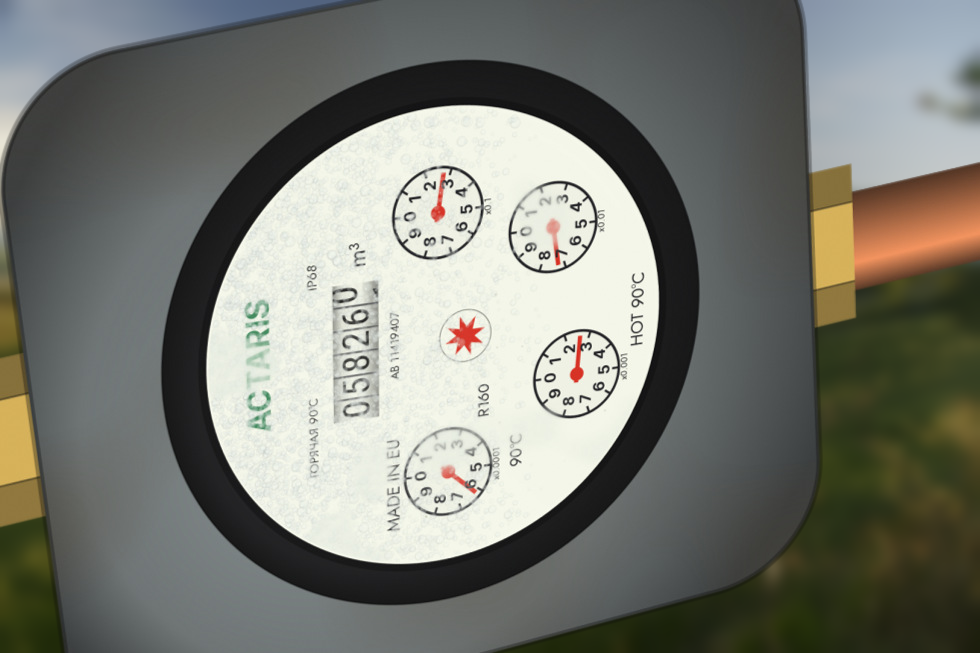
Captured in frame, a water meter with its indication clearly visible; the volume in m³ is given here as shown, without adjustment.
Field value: 58260.2726 m³
